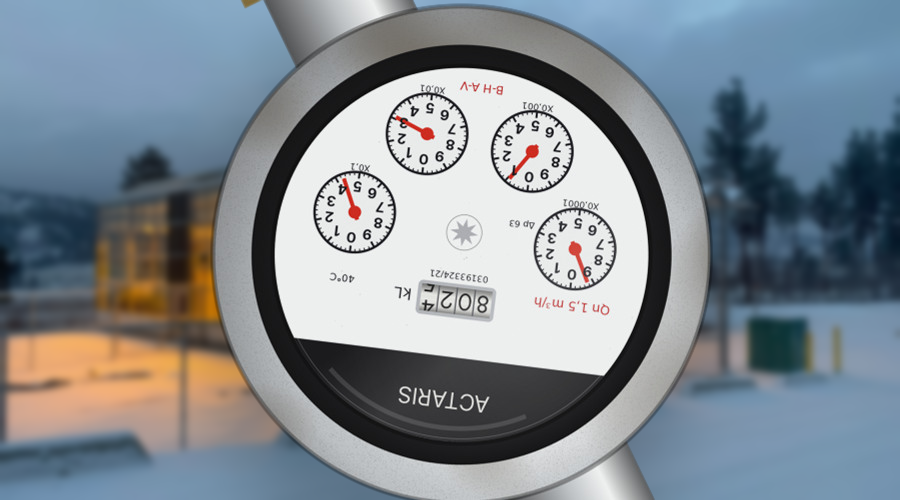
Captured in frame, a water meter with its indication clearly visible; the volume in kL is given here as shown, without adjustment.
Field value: 8024.4309 kL
